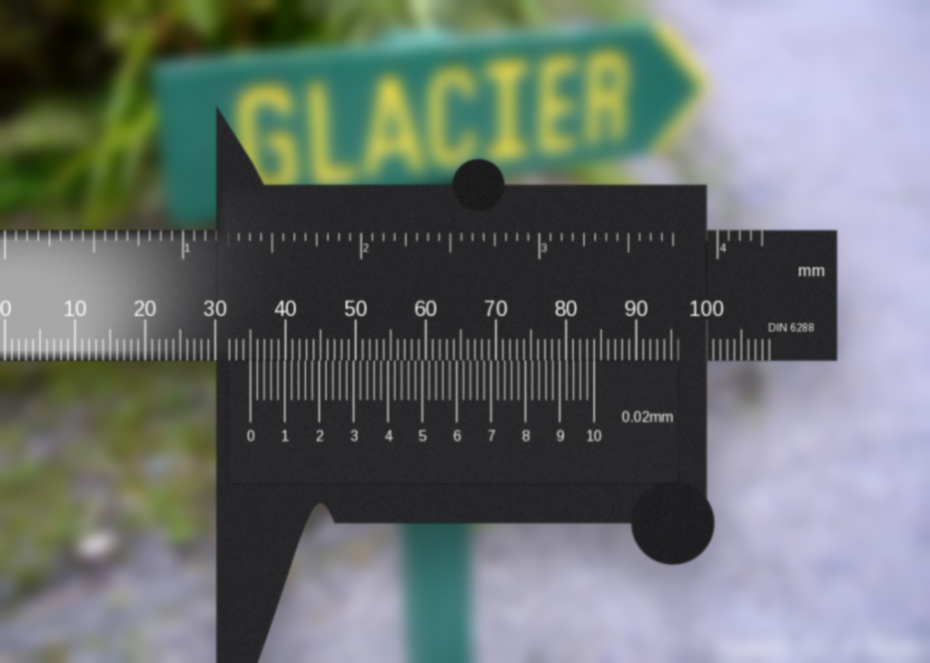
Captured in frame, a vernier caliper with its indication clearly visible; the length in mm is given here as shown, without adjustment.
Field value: 35.0 mm
